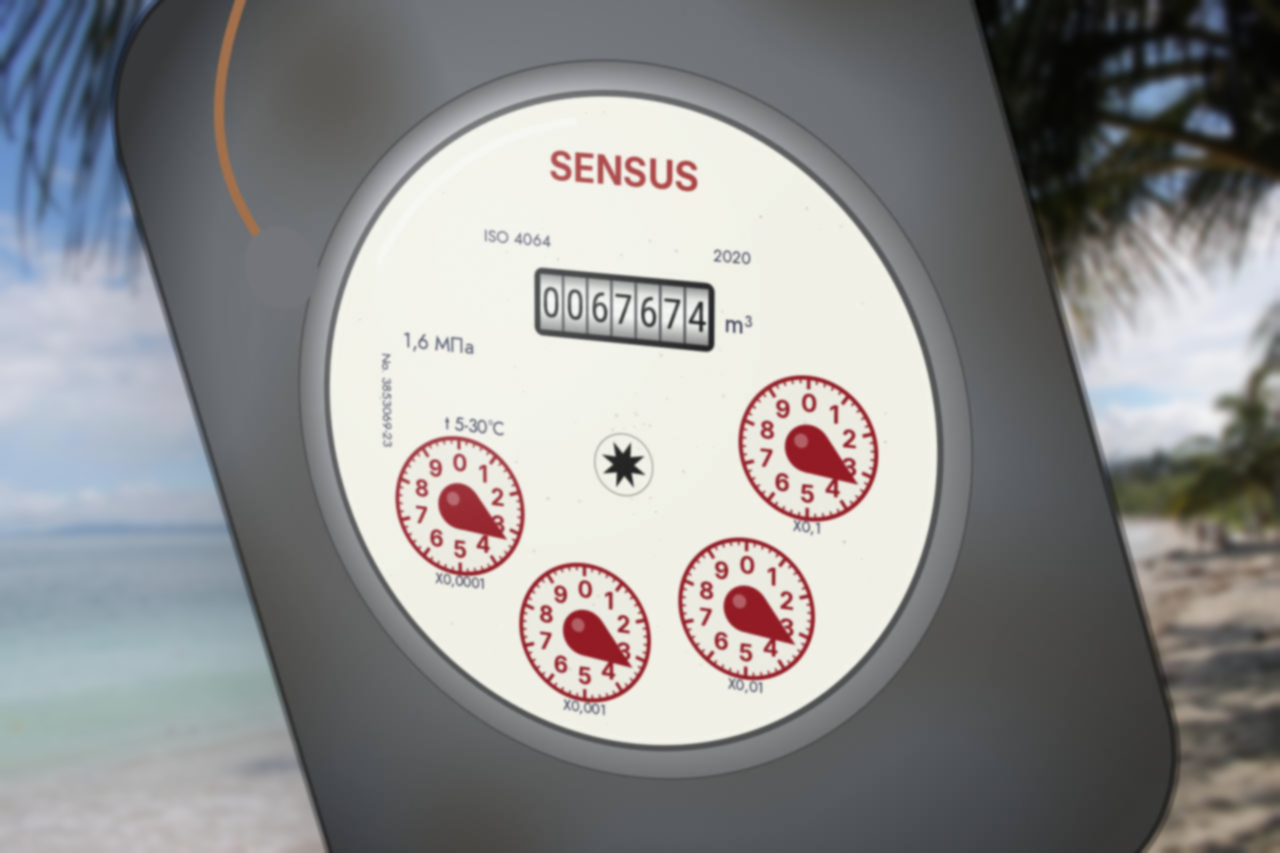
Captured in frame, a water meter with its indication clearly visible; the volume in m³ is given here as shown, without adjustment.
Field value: 67674.3333 m³
